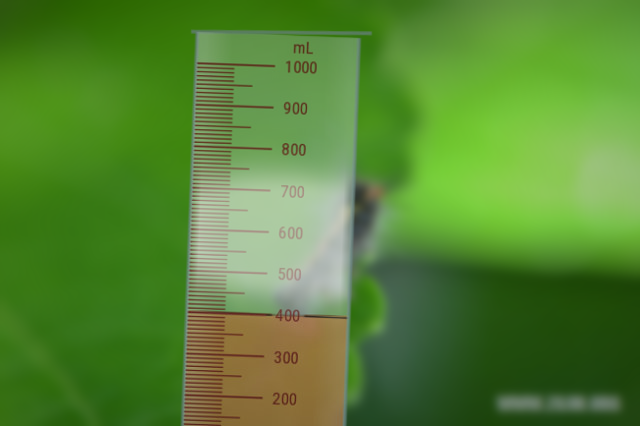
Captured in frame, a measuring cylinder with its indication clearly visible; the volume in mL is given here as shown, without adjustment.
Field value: 400 mL
